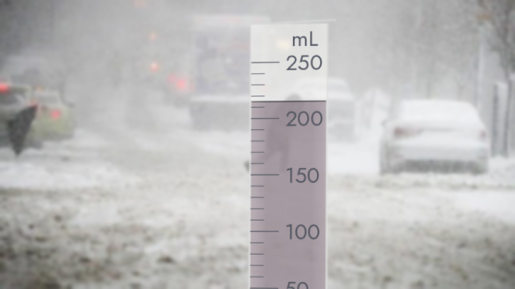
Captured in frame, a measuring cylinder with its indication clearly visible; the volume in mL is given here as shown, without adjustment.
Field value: 215 mL
